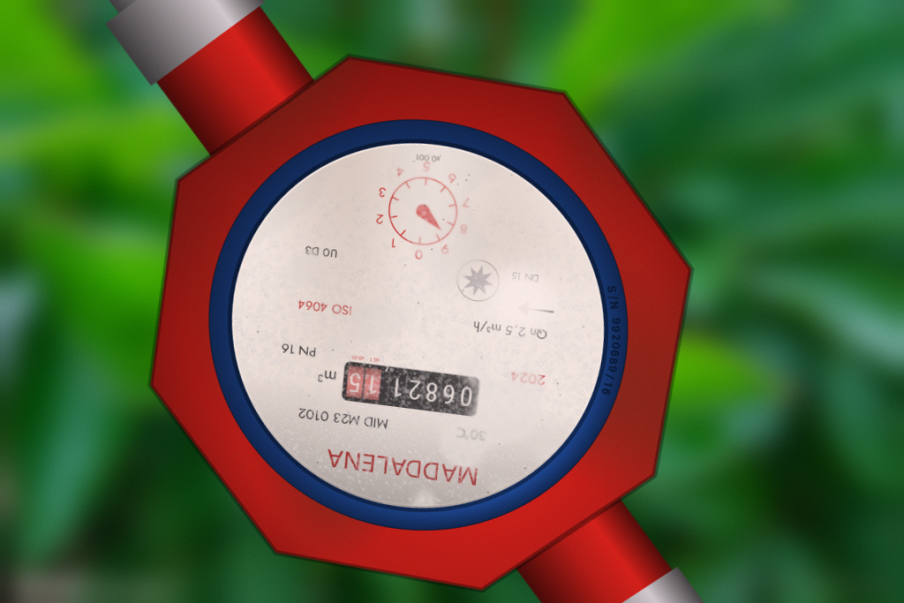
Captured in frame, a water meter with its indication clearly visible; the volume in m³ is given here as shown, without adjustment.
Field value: 6821.158 m³
